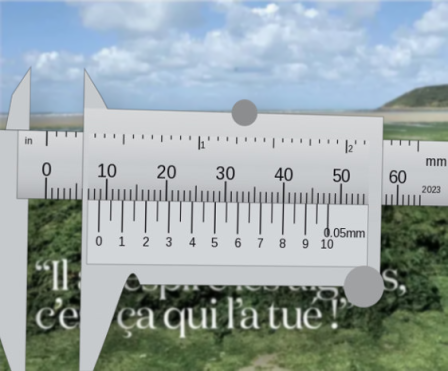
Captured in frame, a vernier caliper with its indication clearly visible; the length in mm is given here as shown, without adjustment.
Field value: 8.8 mm
